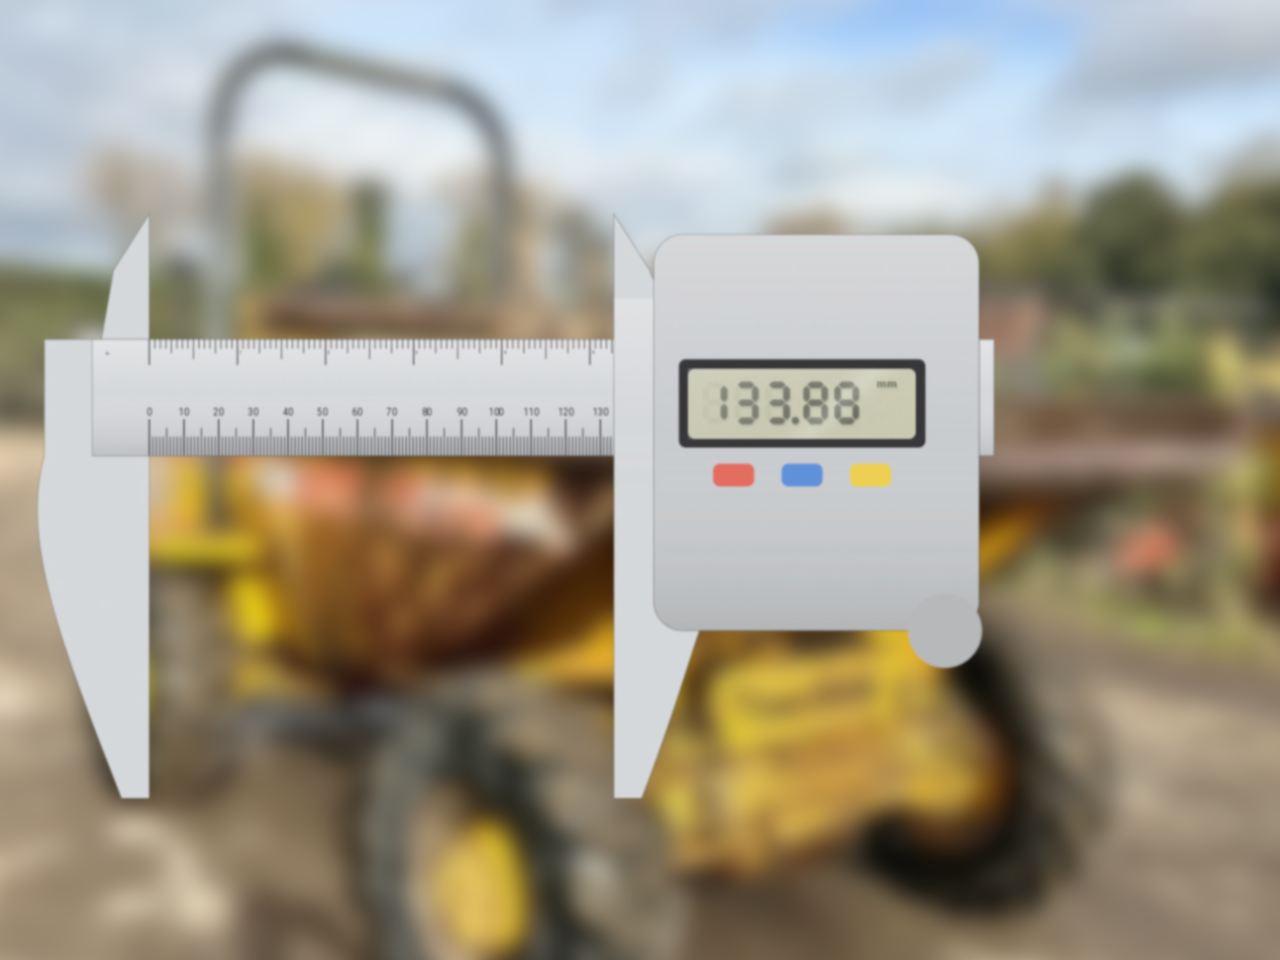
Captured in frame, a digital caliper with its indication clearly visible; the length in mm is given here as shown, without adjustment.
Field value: 133.88 mm
